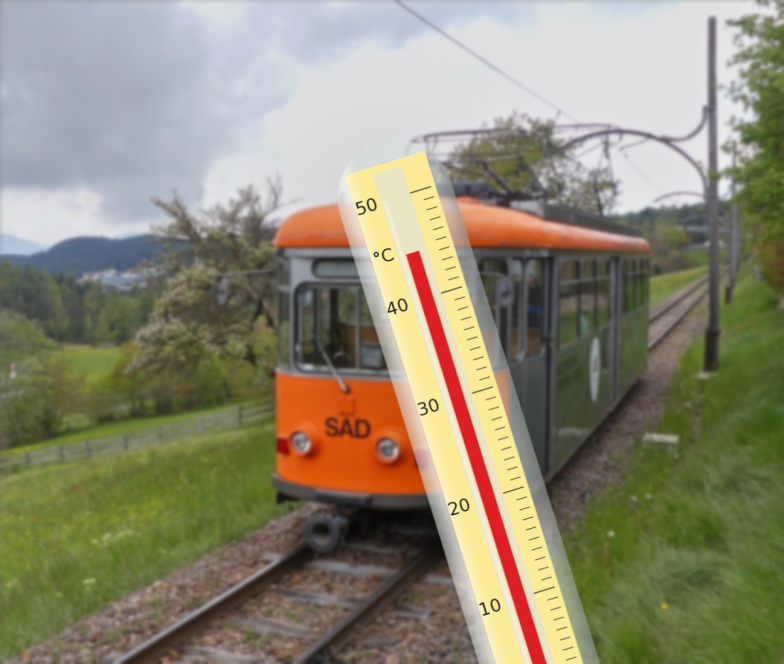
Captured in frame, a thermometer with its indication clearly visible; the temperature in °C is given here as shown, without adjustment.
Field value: 44.5 °C
